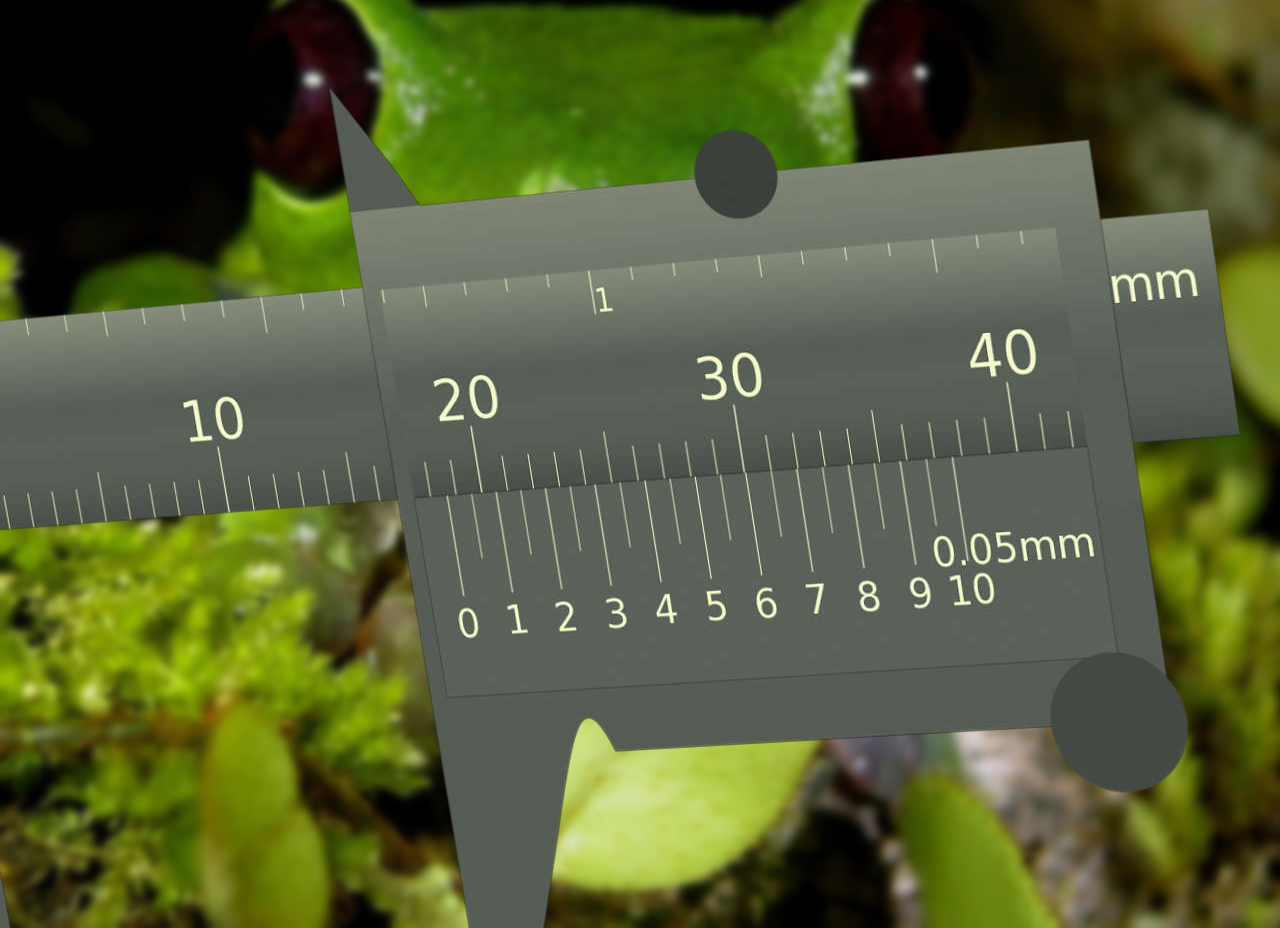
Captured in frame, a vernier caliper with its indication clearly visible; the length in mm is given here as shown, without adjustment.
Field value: 18.65 mm
